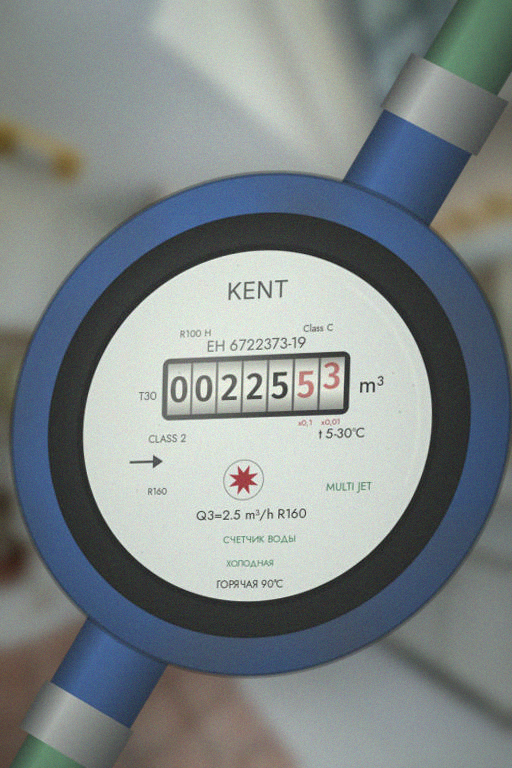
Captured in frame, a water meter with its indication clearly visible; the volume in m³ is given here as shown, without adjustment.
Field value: 225.53 m³
